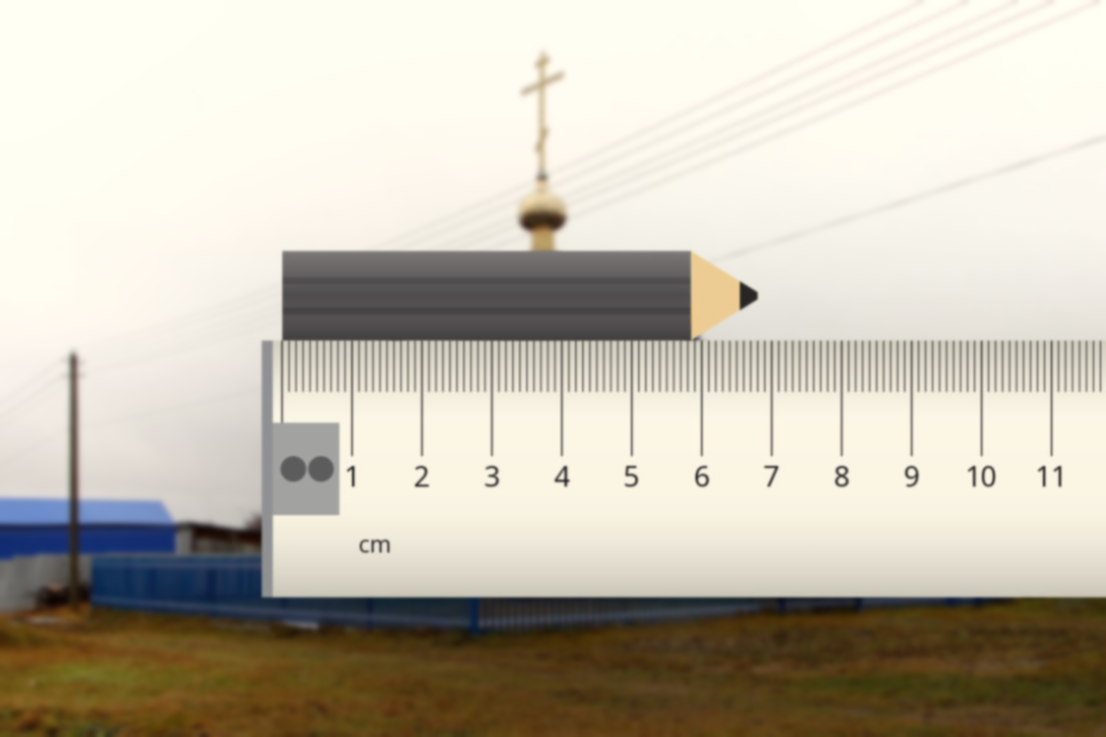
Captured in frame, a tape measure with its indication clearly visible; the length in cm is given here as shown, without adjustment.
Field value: 6.8 cm
